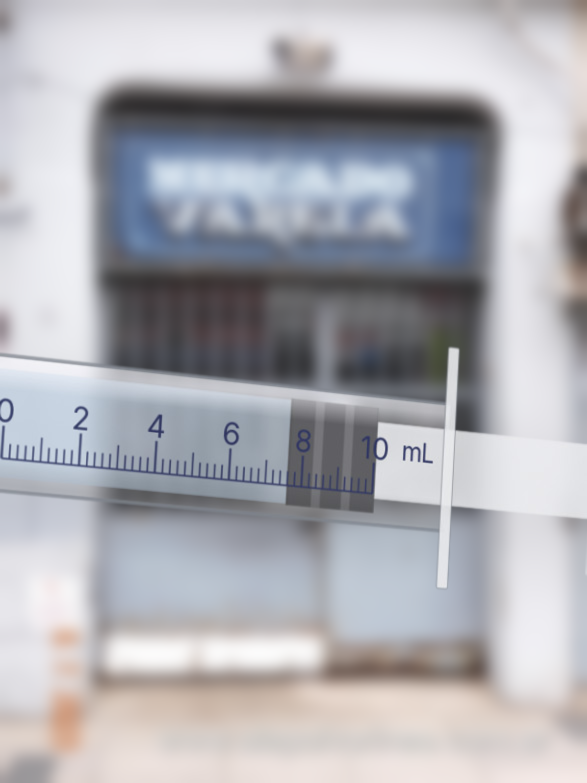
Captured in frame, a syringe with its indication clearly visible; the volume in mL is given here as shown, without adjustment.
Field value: 7.6 mL
